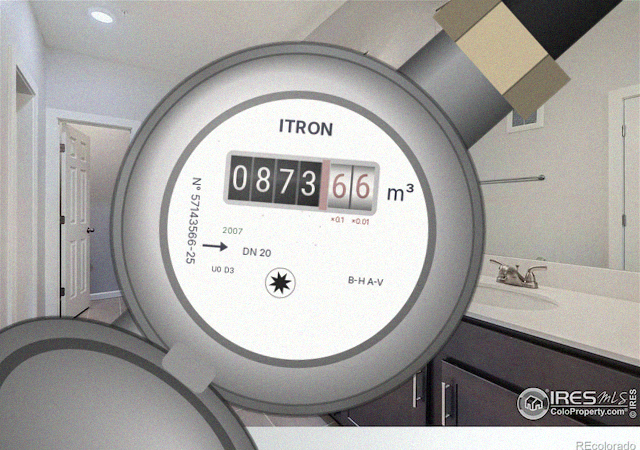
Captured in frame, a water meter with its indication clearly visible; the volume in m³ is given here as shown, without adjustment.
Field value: 873.66 m³
